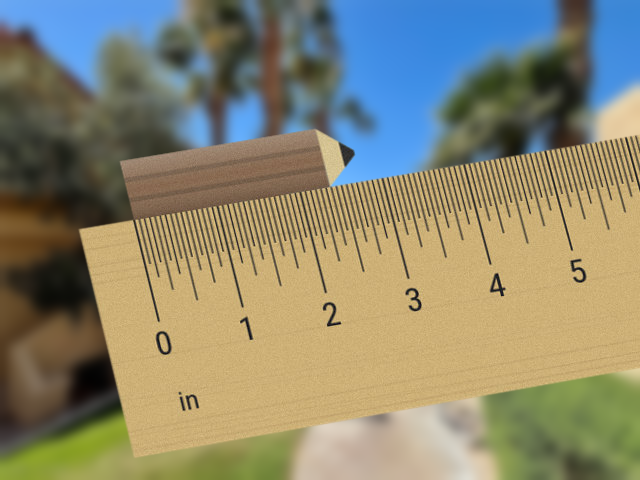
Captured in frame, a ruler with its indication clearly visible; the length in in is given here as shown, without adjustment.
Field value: 2.75 in
